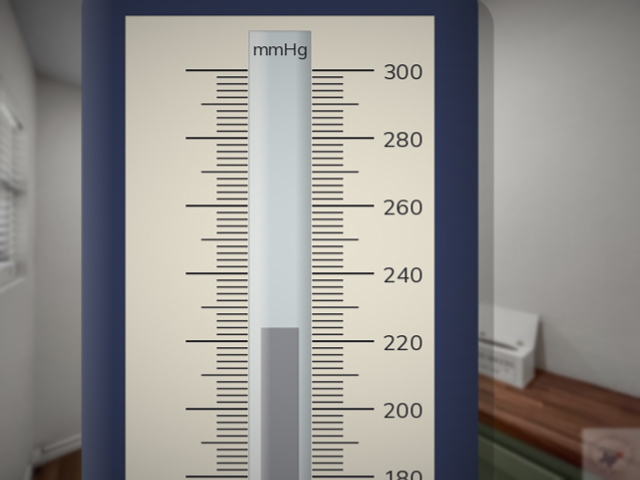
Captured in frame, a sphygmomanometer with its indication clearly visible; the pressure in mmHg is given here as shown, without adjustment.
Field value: 224 mmHg
